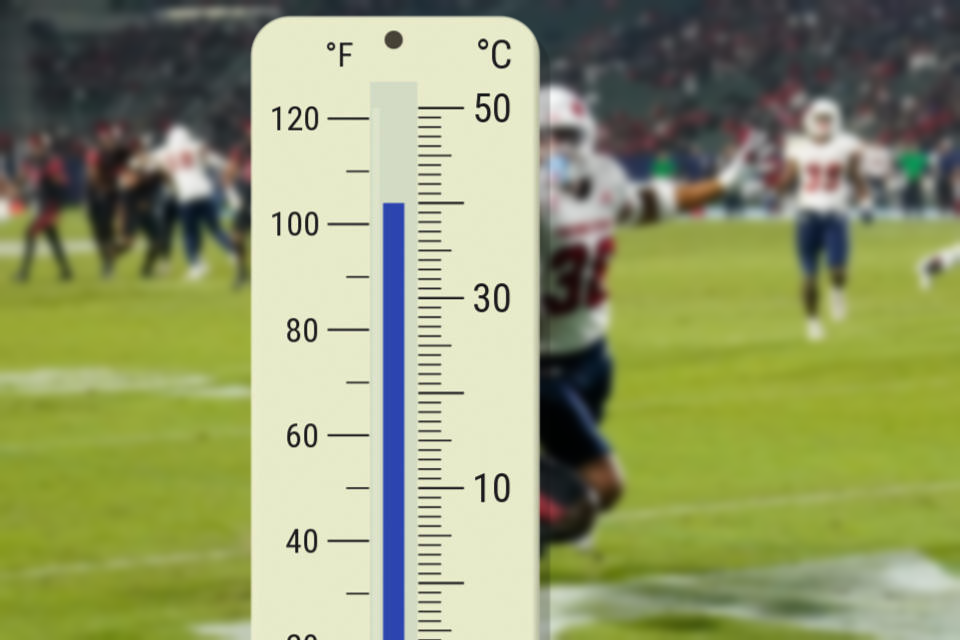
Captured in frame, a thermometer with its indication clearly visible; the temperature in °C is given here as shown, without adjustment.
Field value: 40 °C
